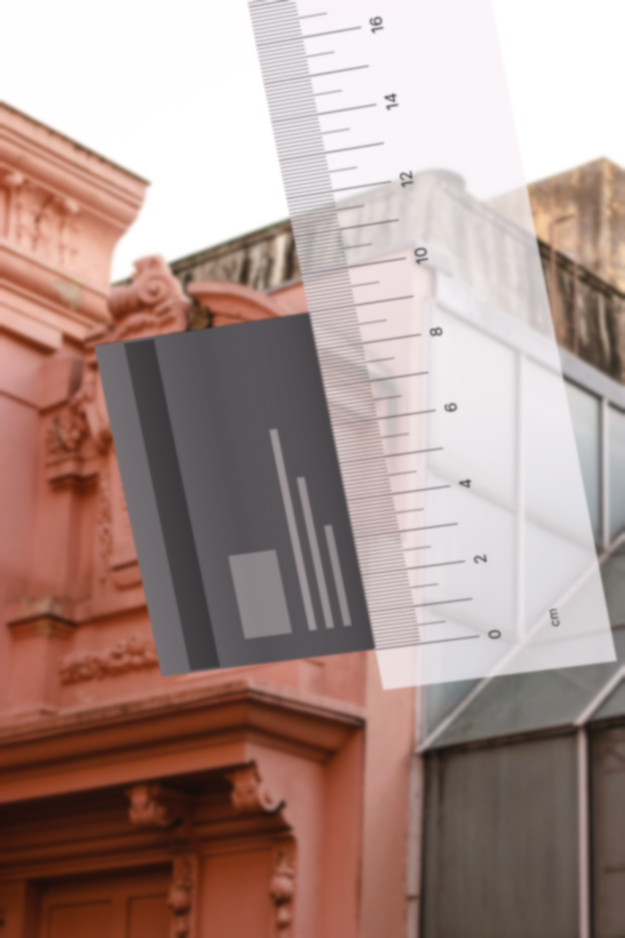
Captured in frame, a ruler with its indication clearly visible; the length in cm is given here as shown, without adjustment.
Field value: 9 cm
